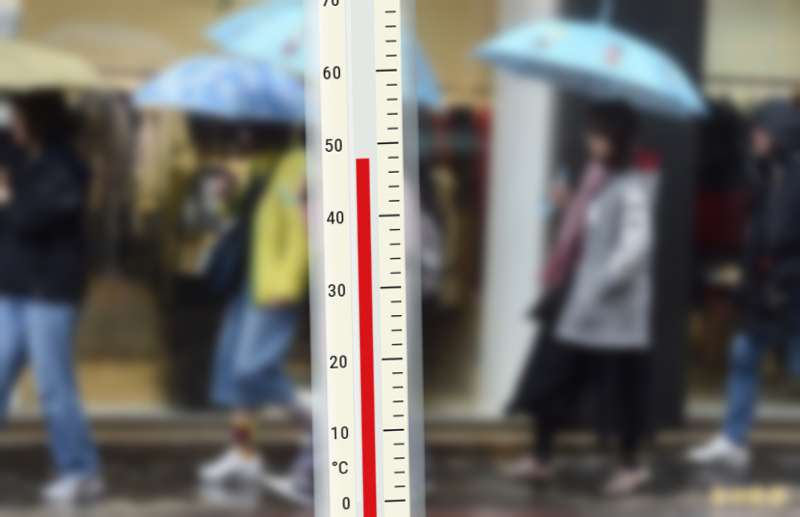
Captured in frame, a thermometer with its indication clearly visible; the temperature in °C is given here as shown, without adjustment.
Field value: 48 °C
